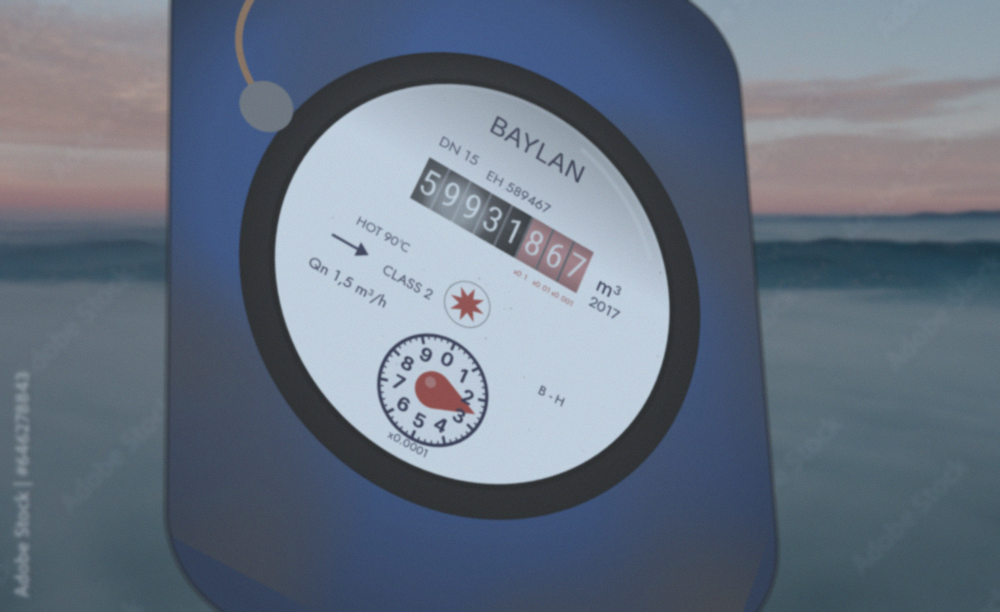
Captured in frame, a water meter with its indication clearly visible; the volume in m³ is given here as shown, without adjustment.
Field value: 59931.8672 m³
